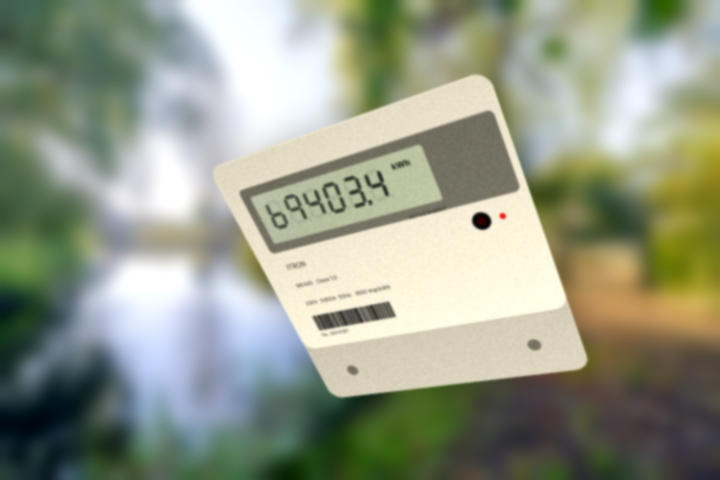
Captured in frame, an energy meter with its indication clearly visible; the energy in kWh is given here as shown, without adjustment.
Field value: 69403.4 kWh
